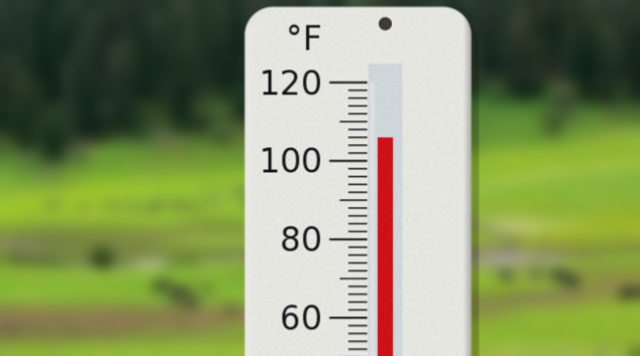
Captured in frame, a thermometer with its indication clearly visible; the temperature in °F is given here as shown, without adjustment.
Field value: 106 °F
